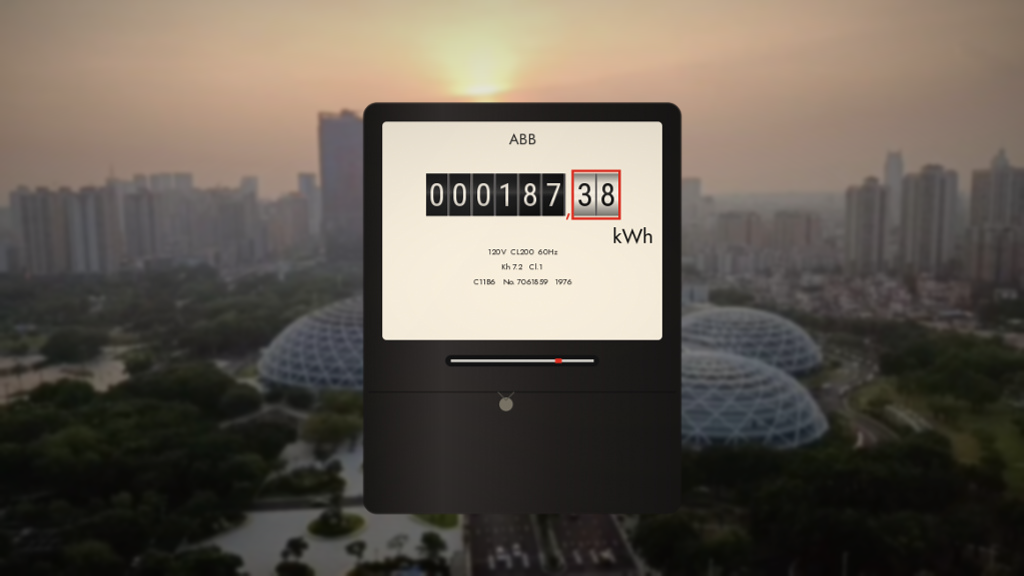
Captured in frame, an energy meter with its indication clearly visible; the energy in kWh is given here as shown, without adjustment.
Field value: 187.38 kWh
